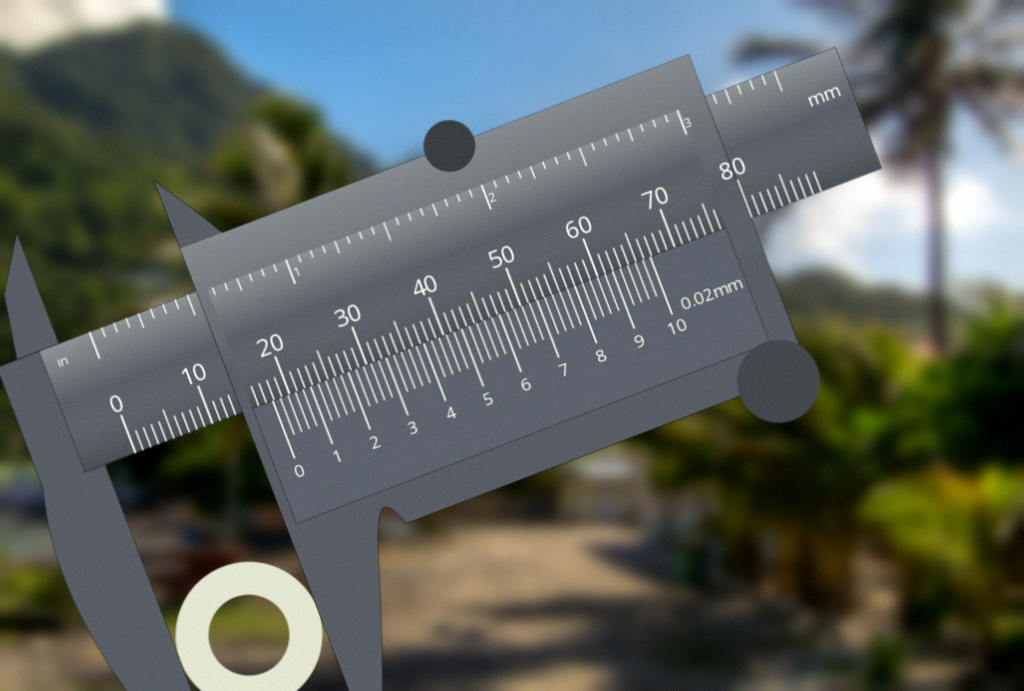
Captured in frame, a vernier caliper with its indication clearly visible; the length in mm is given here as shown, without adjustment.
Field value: 17.8 mm
